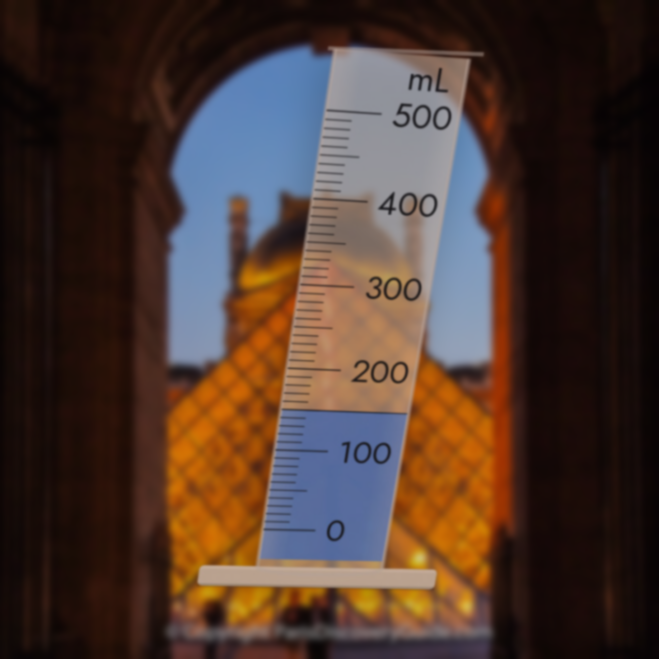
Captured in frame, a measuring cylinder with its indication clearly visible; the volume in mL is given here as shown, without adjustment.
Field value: 150 mL
